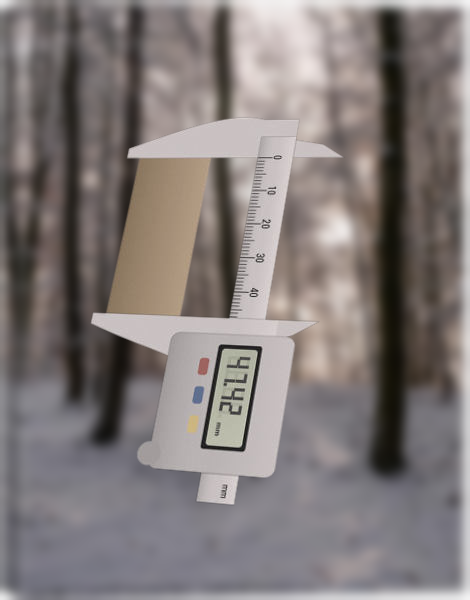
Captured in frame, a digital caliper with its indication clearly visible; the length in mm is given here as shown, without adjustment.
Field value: 47.42 mm
